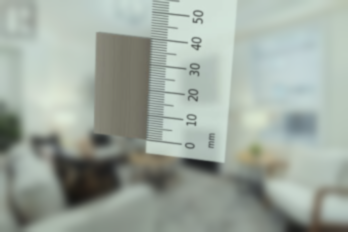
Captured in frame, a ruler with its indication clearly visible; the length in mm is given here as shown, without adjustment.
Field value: 40 mm
